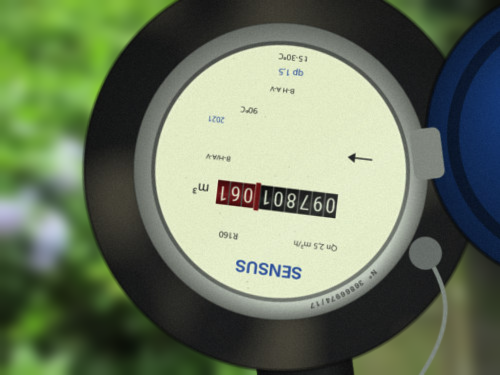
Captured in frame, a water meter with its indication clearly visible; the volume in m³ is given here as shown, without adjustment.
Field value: 97801.061 m³
